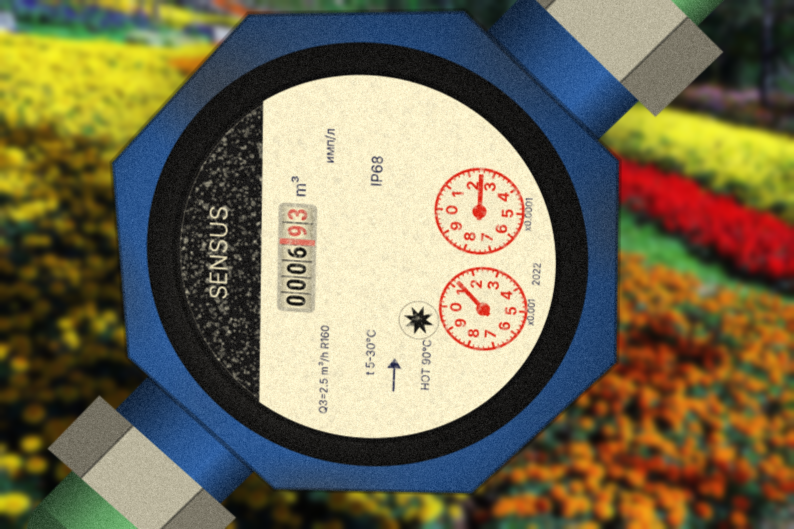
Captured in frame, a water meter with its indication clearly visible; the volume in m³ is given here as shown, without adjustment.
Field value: 6.9312 m³
